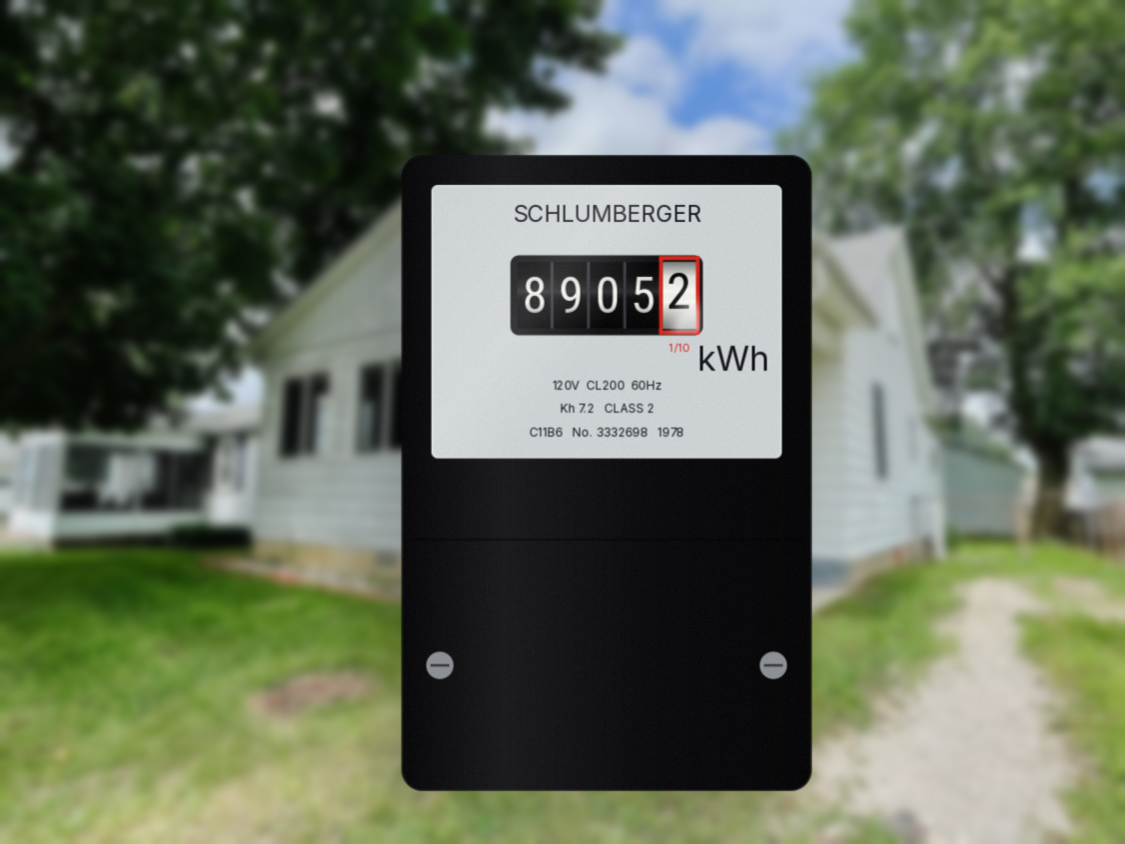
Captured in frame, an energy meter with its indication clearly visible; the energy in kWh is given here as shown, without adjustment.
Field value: 8905.2 kWh
